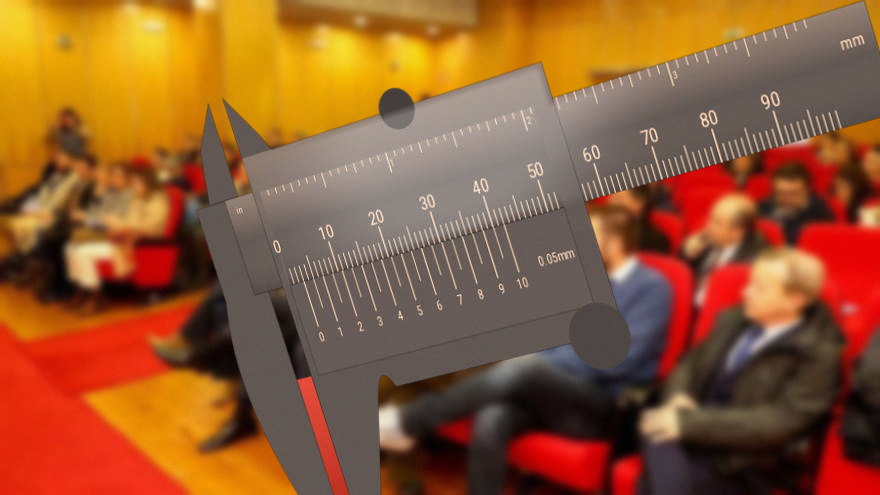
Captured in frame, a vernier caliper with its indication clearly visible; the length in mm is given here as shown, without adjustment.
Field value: 3.0 mm
